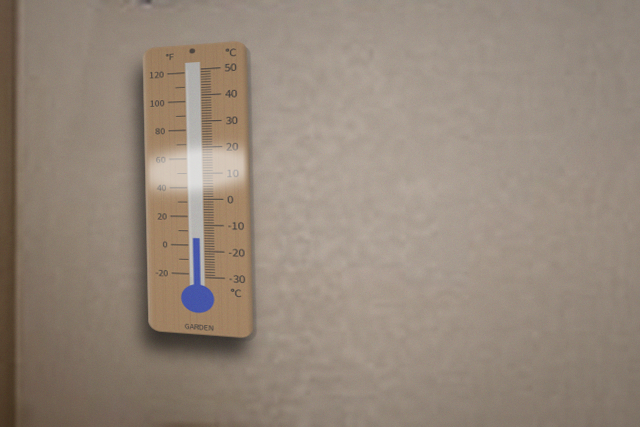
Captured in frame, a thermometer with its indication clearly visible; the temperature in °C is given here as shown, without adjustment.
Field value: -15 °C
